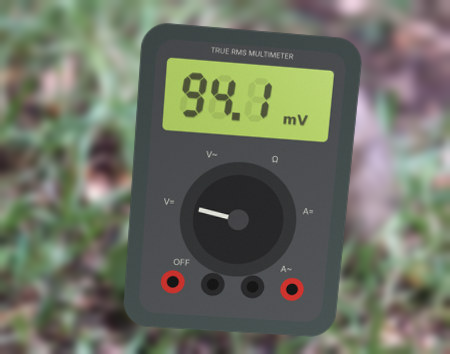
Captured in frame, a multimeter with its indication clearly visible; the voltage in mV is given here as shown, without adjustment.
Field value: 94.1 mV
